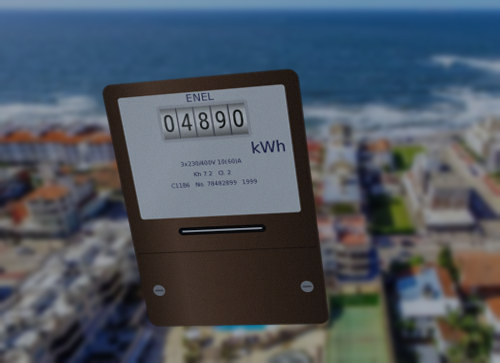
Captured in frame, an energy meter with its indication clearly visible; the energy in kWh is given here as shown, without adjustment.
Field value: 4890 kWh
